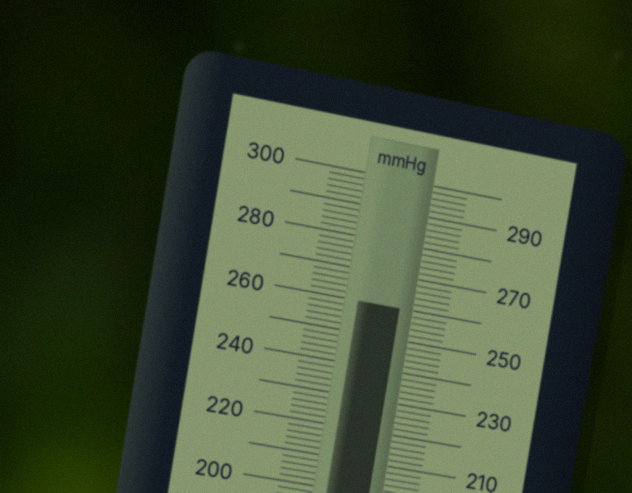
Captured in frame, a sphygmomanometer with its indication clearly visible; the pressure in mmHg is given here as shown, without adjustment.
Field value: 260 mmHg
